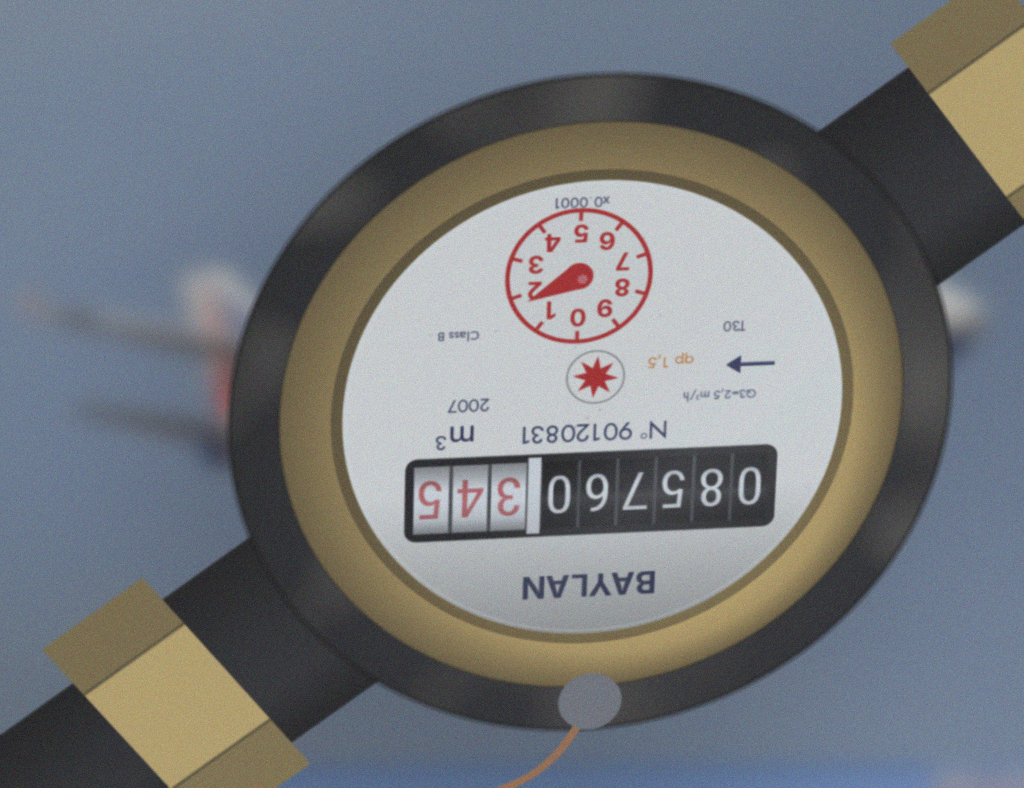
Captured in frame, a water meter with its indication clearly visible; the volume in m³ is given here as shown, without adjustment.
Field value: 85760.3451 m³
